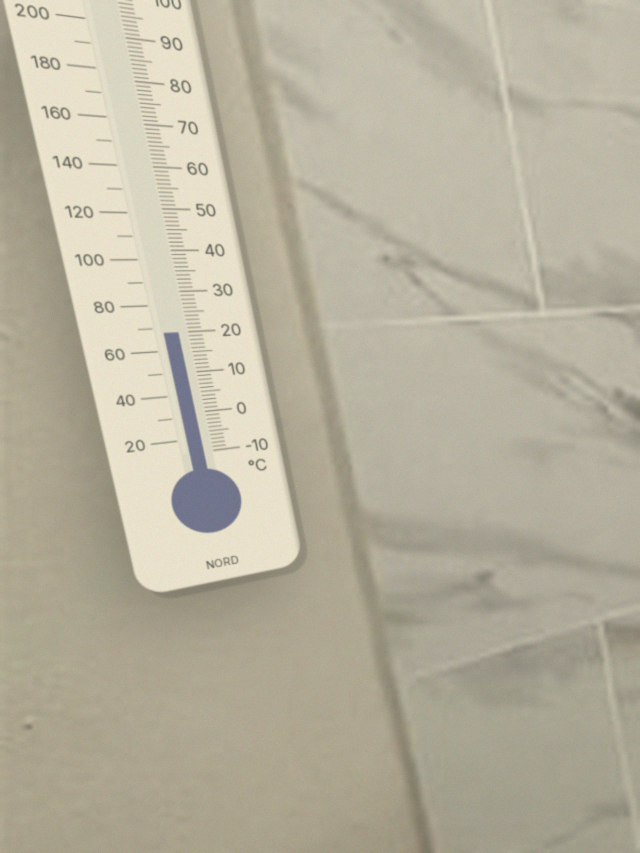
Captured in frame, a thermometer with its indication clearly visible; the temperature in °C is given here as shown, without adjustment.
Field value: 20 °C
